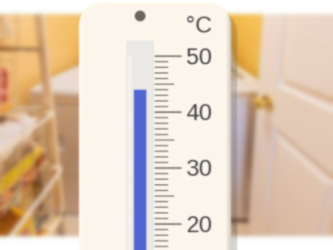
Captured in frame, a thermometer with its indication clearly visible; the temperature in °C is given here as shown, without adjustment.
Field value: 44 °C
